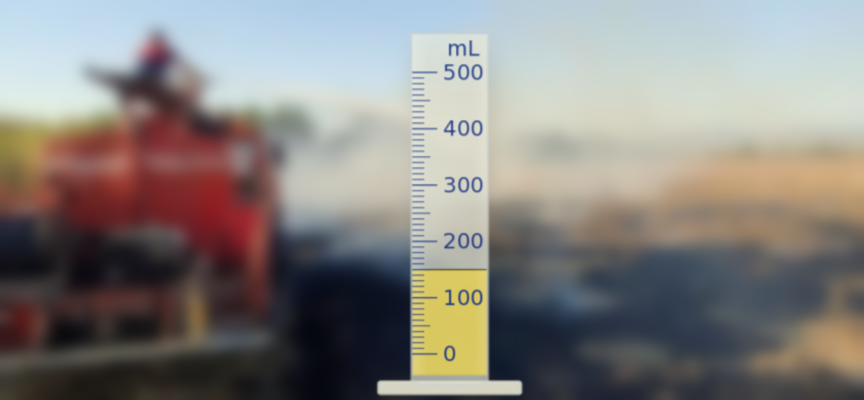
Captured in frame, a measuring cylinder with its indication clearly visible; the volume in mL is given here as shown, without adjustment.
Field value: 150 mL
